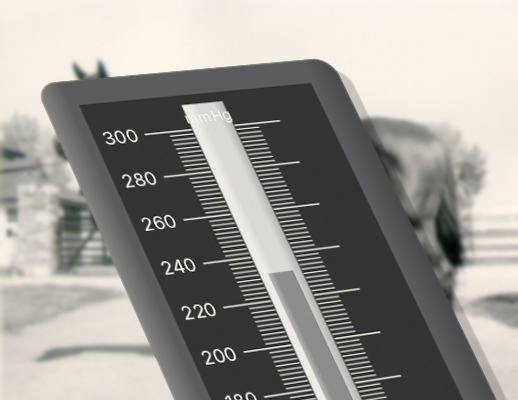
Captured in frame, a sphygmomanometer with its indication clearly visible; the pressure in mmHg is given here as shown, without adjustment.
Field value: 232 mmHg
